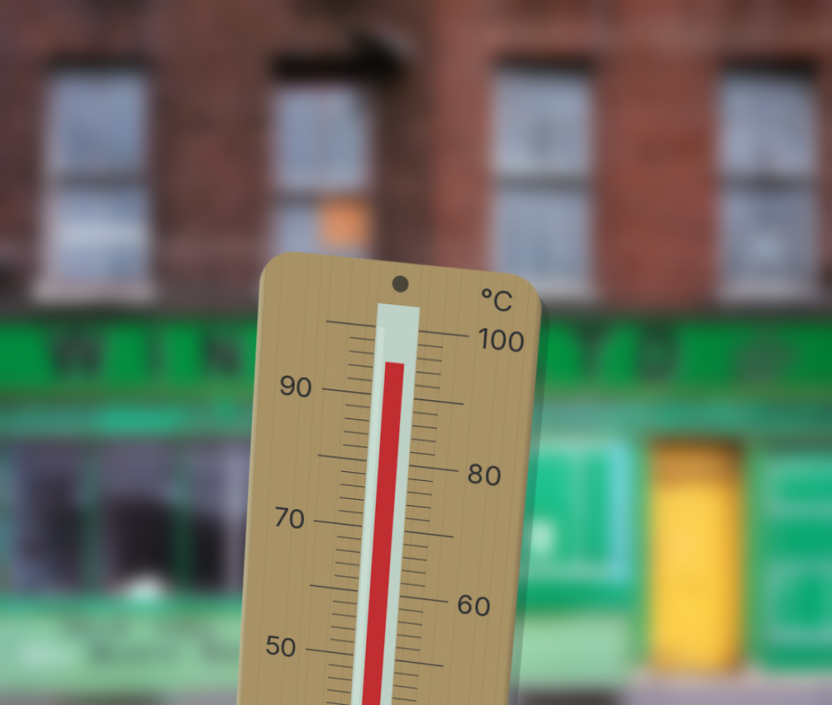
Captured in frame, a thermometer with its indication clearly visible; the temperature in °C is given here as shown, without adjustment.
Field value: 95 °C
